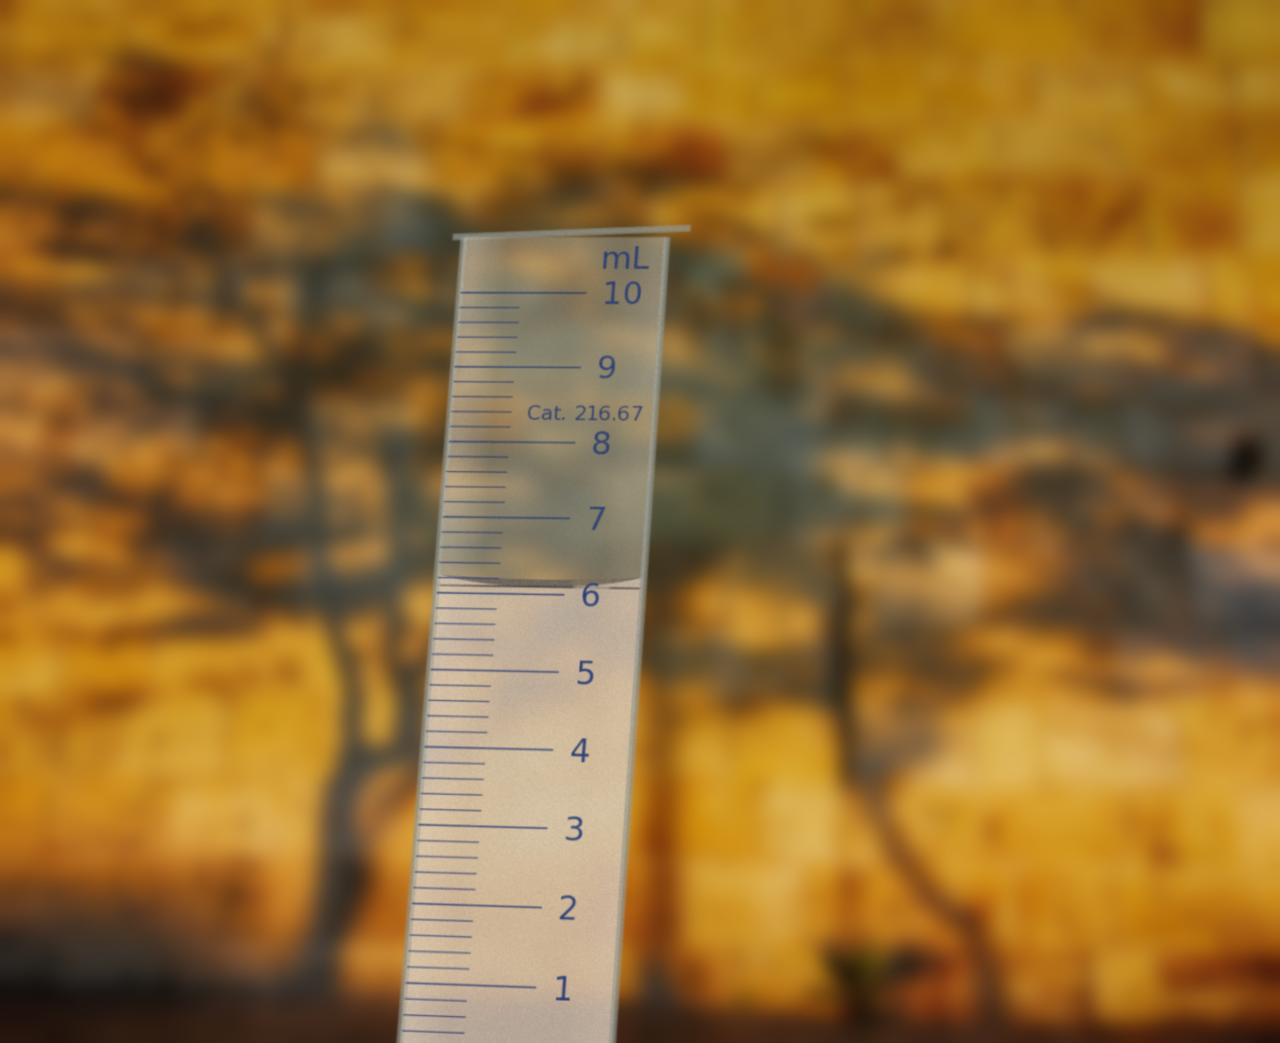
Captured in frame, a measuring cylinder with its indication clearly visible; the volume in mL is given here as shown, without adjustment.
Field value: 6.1 mL
